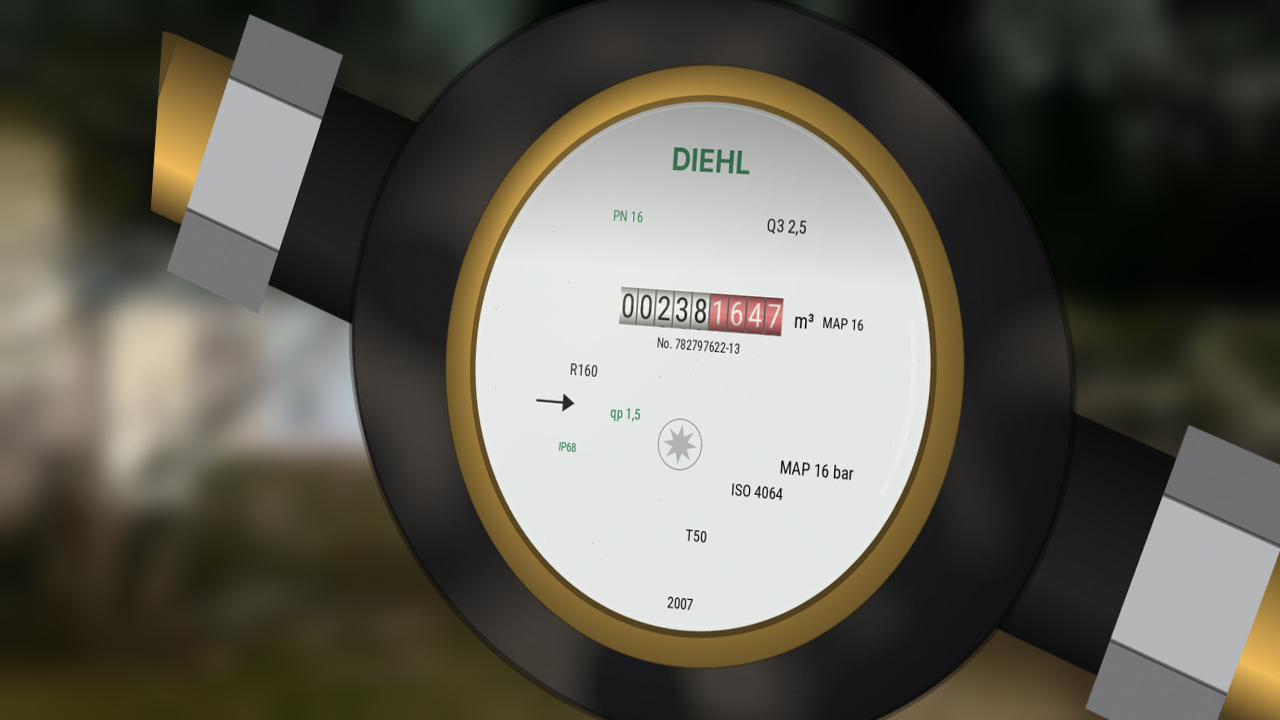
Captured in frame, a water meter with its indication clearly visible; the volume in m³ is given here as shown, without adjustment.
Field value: 238.1647 m³
